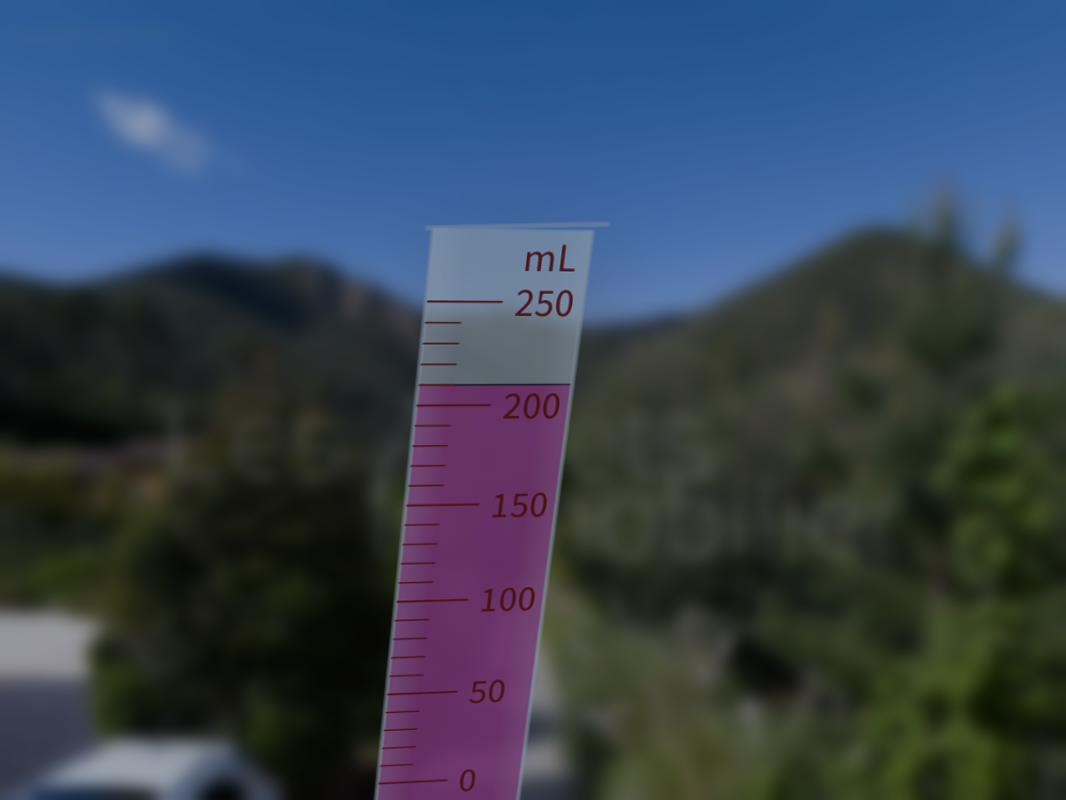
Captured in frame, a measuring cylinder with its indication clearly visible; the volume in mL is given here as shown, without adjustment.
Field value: 210 mL
